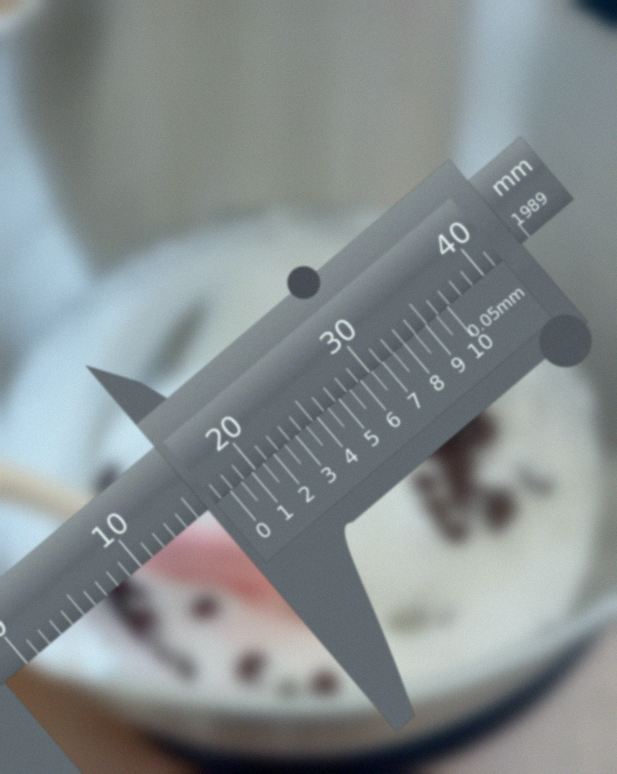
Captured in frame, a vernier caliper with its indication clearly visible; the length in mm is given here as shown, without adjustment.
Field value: 17.8 mm
